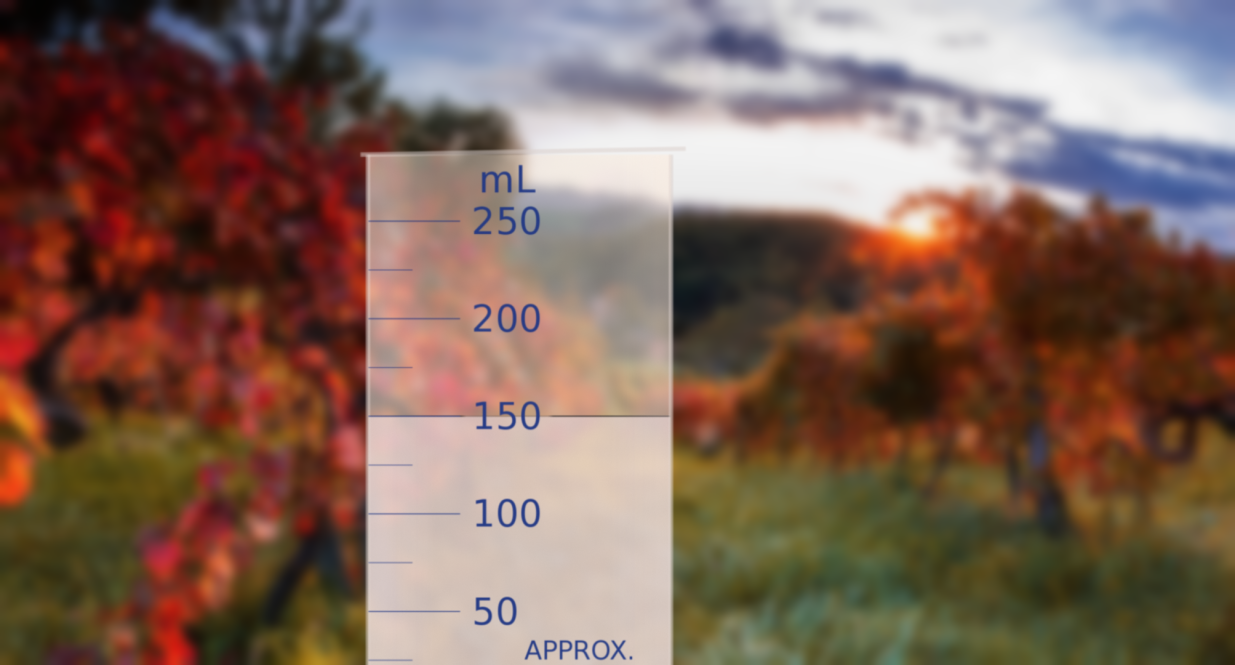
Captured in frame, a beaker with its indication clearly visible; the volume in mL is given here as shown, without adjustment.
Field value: 150 mL
